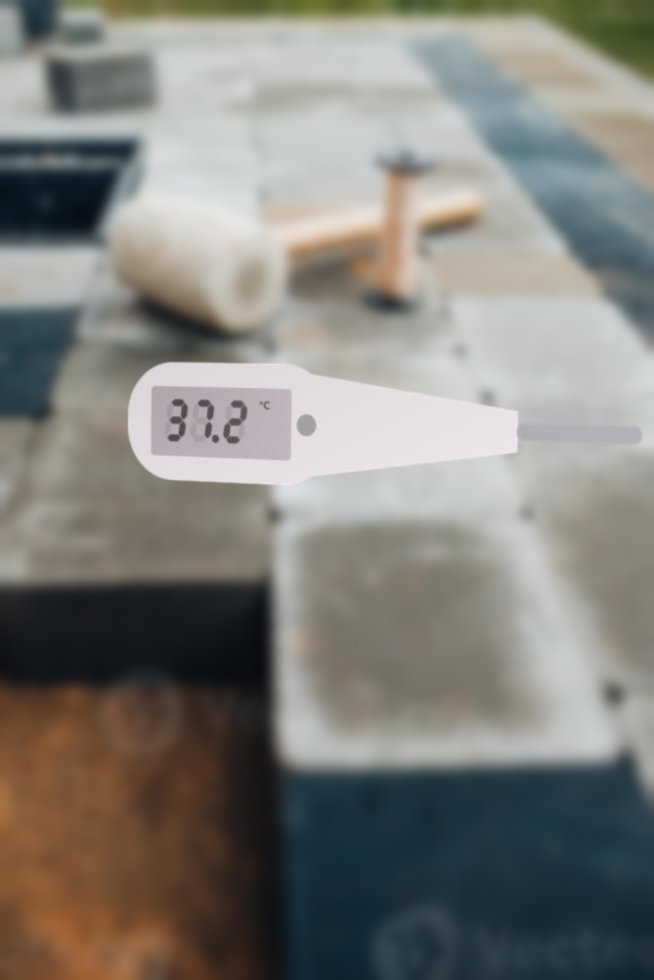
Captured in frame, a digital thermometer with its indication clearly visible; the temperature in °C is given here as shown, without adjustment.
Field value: 37.2 °C
